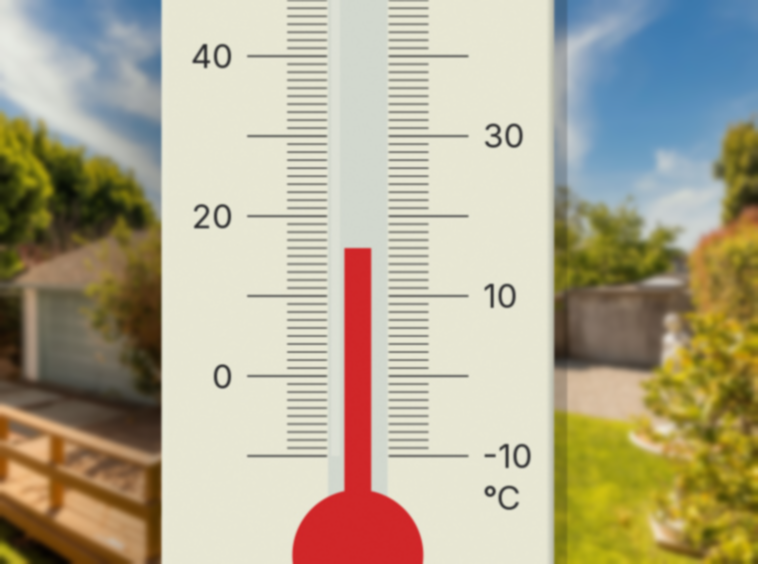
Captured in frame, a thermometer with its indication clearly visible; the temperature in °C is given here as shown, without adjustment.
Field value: 16 °C
